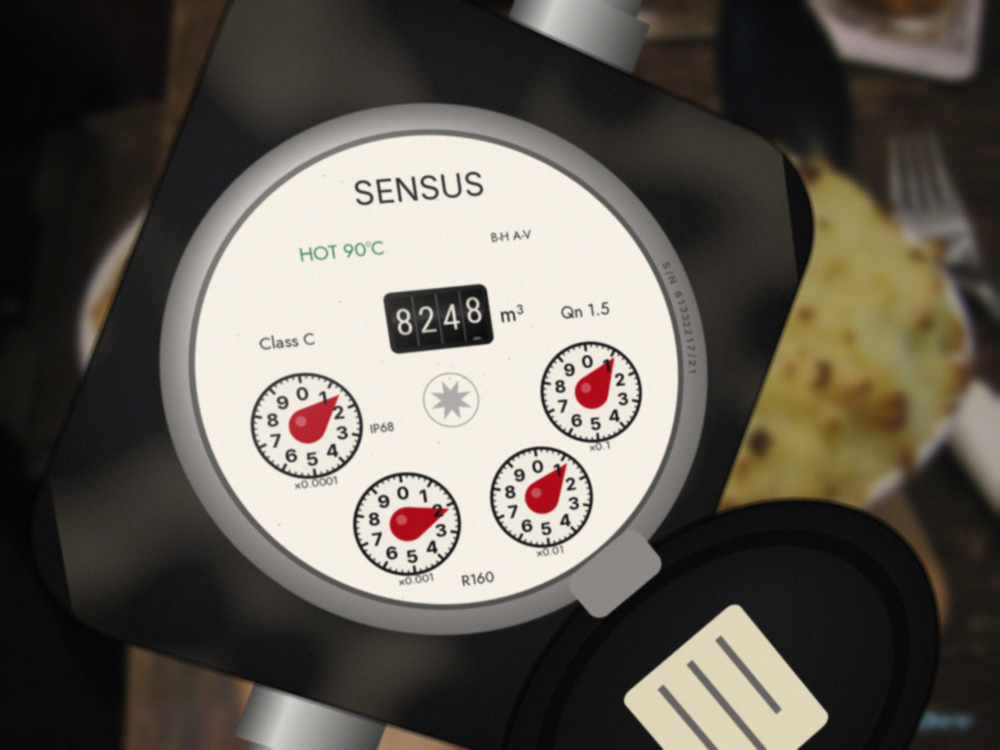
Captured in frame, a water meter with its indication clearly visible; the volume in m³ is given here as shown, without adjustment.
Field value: 8248.1121 m³
